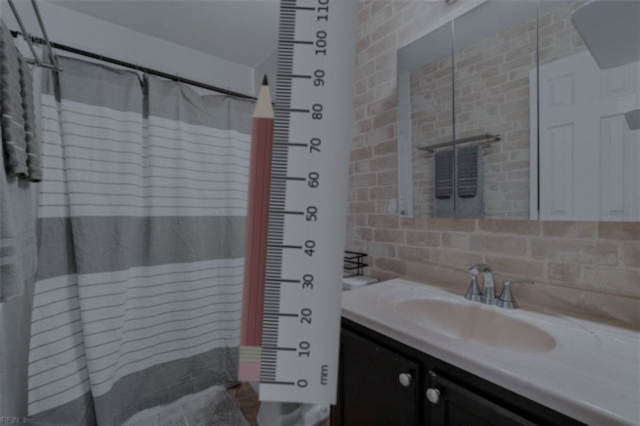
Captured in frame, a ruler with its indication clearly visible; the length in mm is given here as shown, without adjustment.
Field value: 90 mm
